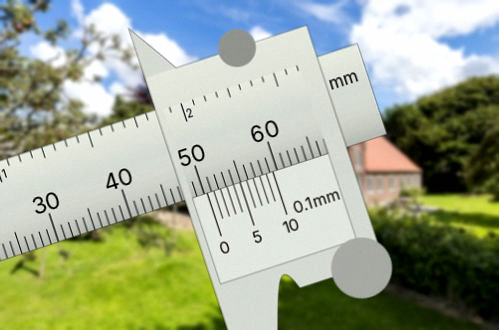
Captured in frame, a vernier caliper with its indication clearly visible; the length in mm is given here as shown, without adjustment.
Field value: 50.4 mm
